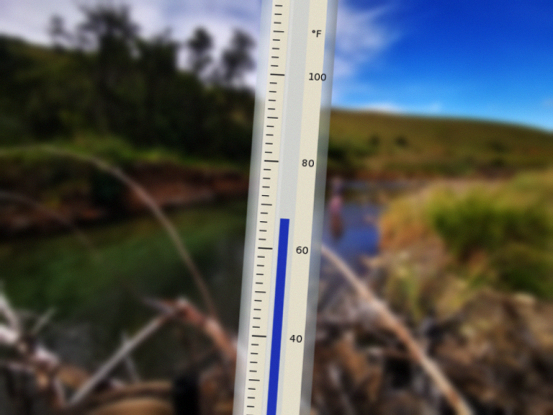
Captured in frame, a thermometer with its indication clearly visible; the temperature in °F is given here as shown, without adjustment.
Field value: 67 °F
